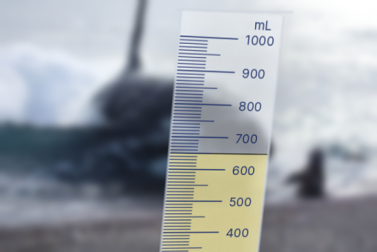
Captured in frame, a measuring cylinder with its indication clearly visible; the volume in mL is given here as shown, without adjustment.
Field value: 650 mL
